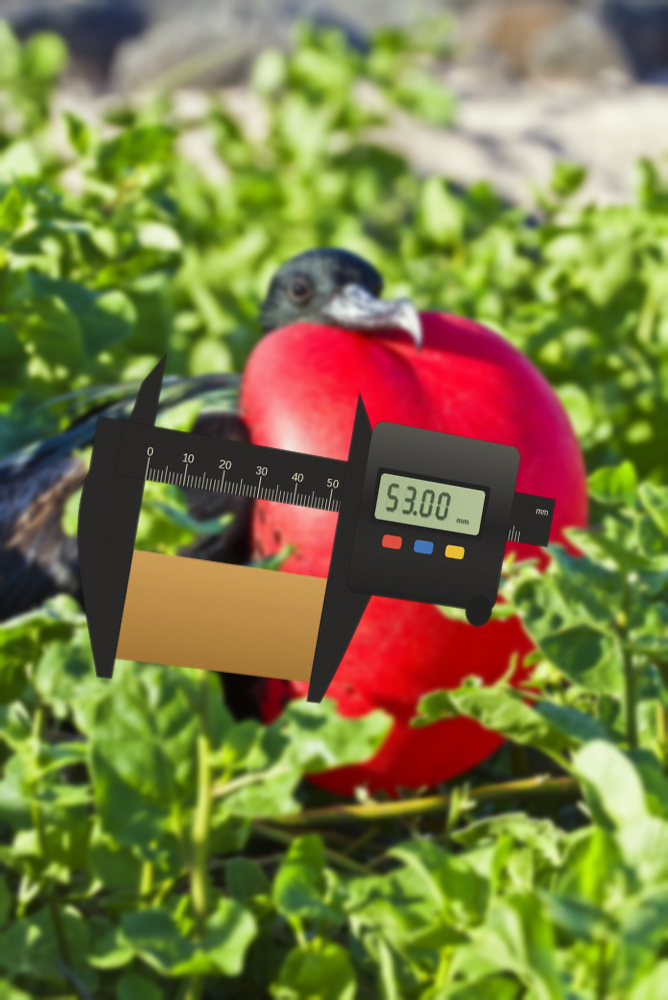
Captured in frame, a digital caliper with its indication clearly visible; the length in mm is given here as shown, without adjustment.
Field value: 53.00 mm
